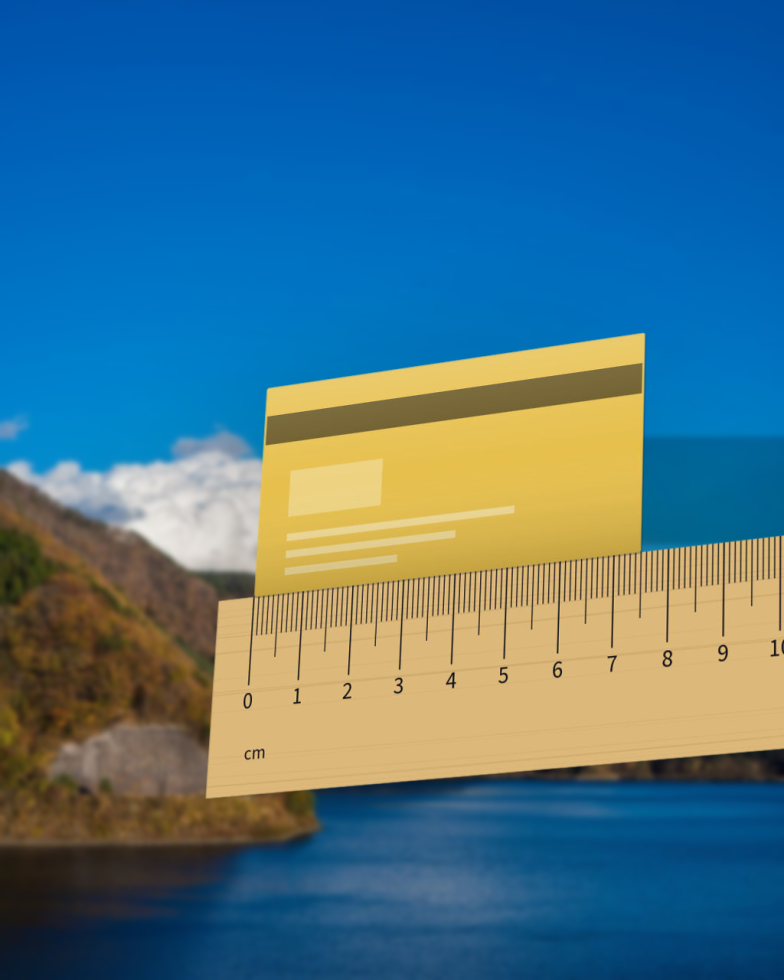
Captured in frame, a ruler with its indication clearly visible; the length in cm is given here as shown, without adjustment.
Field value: 7.5 cm
